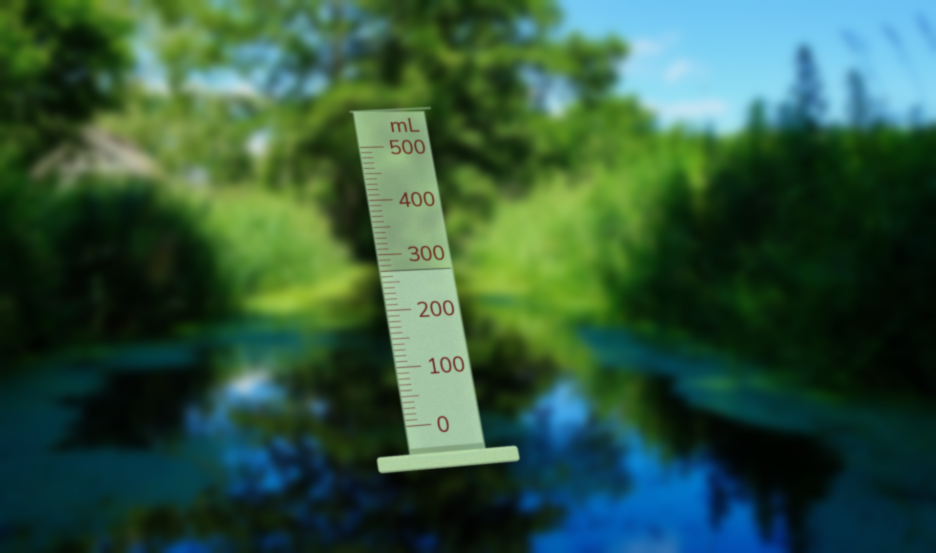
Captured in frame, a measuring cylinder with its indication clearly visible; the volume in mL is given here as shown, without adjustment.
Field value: 270 mL
